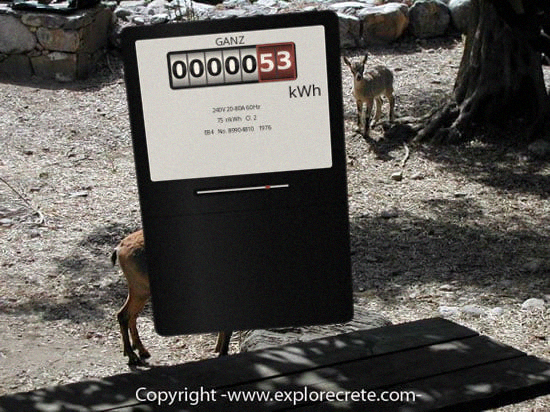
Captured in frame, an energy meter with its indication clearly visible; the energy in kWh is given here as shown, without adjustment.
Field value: 0.53 kWh
